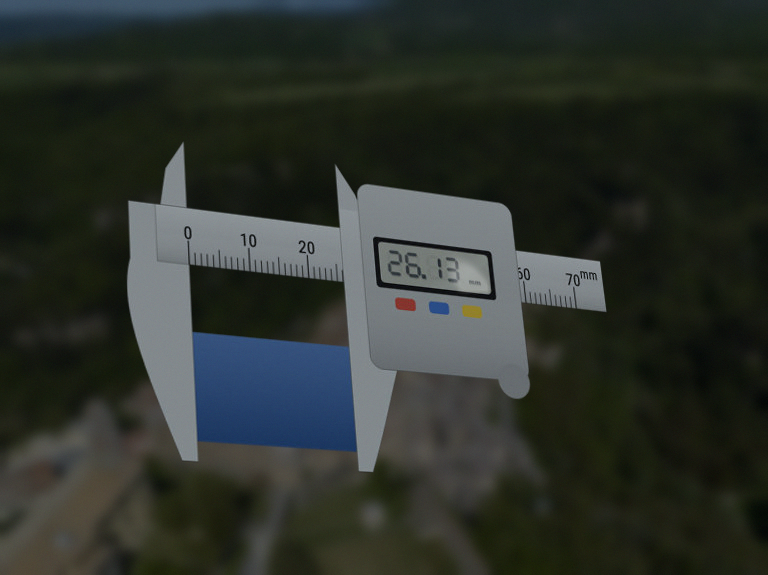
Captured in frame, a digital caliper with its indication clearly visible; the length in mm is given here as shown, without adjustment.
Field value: 26.13 mm
